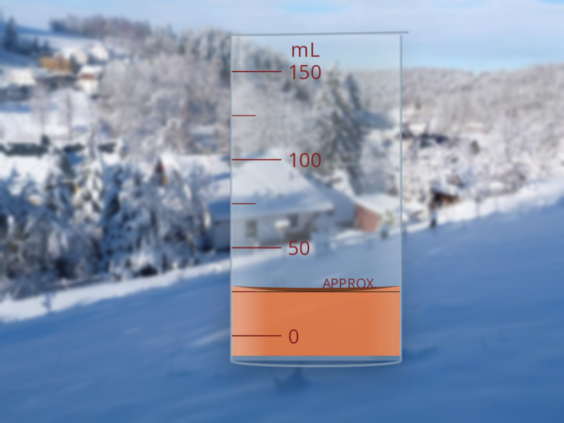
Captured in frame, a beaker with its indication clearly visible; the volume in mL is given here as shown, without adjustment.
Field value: 25 mL
